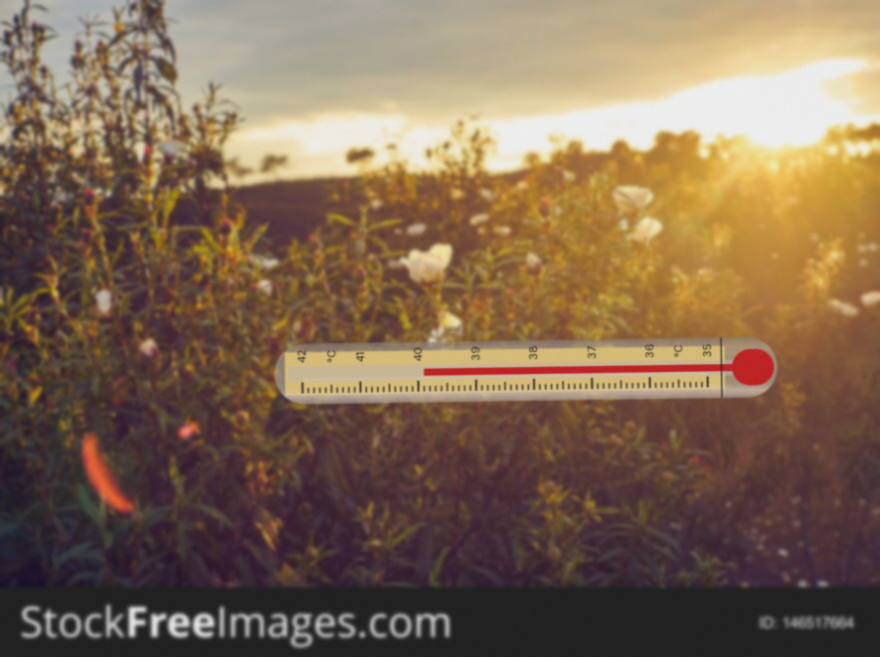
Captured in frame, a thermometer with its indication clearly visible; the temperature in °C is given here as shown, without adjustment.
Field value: 39.9 °C
